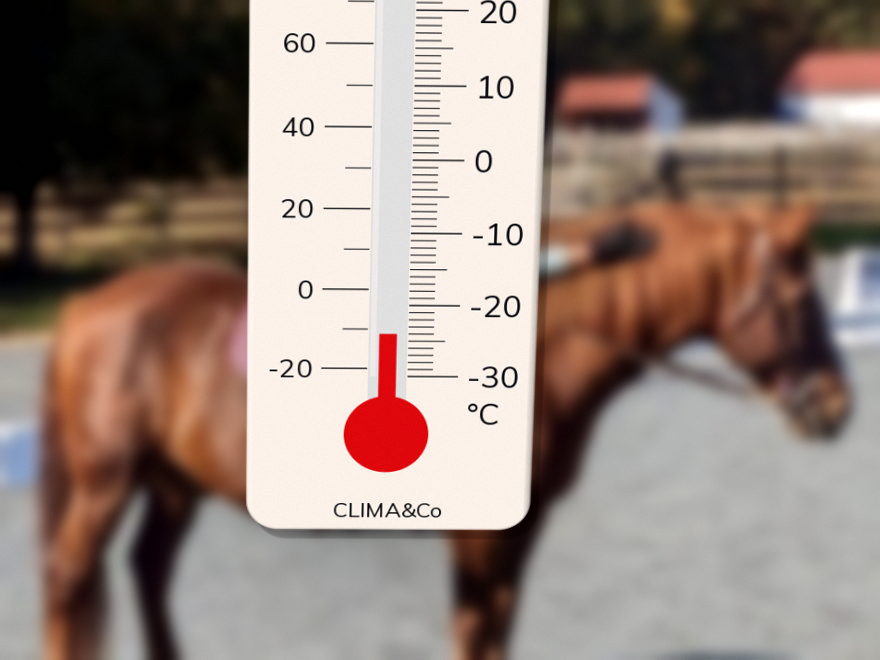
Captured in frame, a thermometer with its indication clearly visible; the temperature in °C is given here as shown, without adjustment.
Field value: -24 °C
